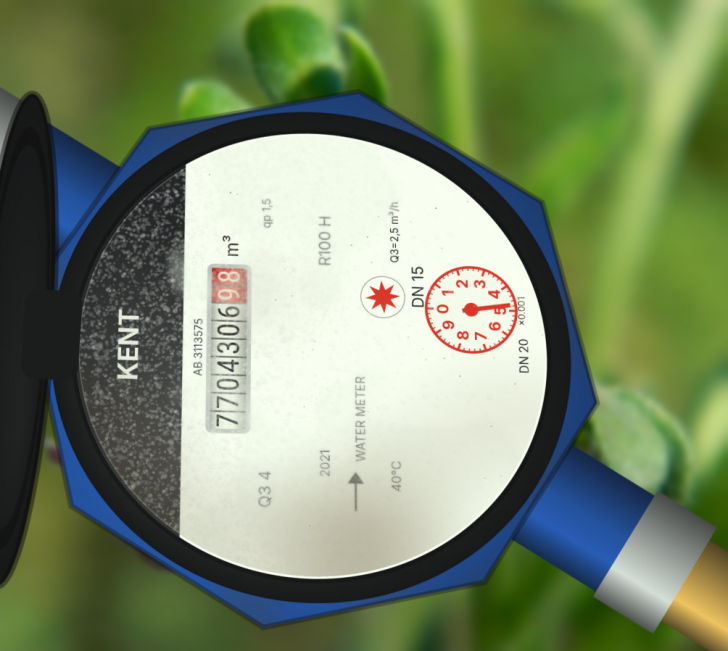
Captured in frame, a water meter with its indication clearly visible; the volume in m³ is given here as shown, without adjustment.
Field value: 7704306.984 m³
